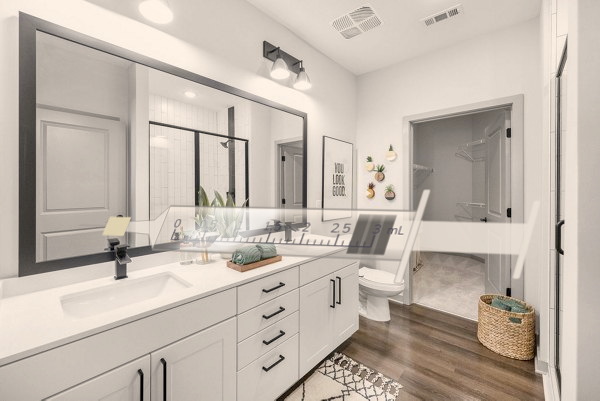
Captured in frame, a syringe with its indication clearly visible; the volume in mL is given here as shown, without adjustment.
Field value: 2.7 mL
